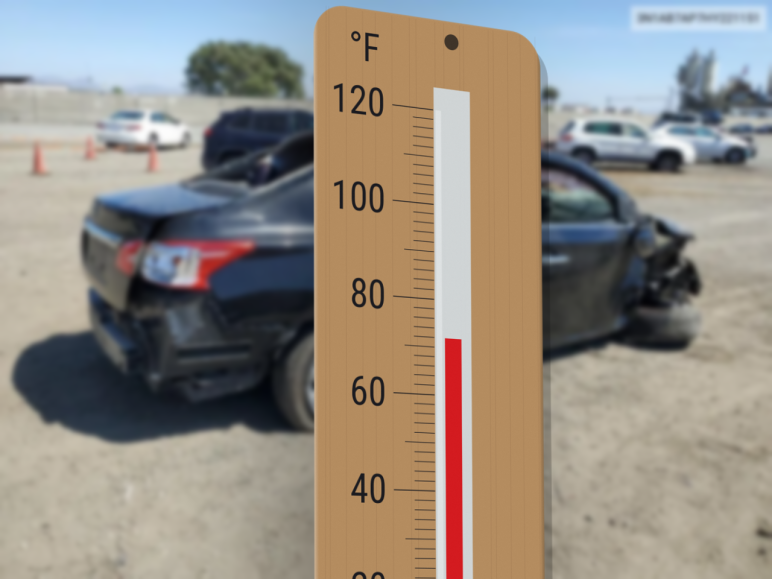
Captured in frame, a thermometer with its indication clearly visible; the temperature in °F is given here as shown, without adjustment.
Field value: 72 °F
